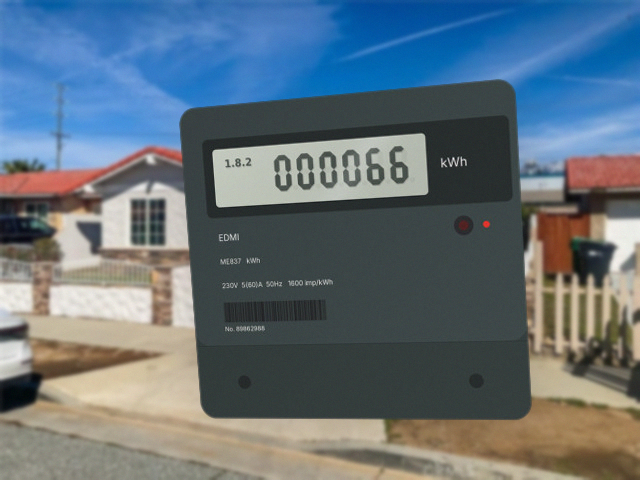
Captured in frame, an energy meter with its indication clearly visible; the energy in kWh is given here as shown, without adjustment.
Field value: 66 kWh
